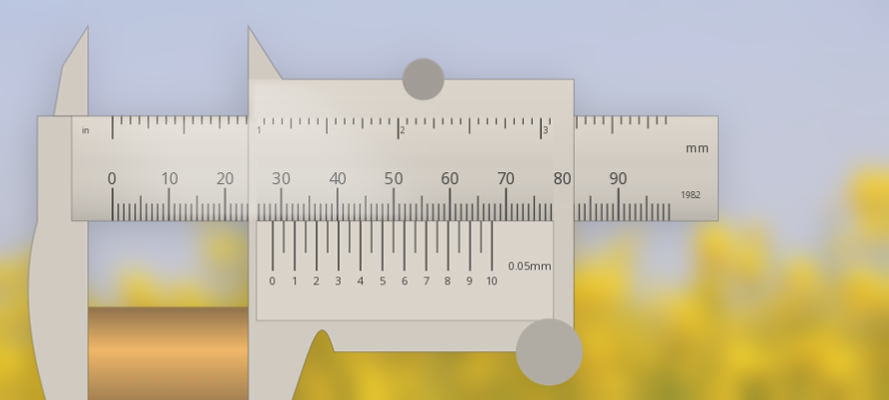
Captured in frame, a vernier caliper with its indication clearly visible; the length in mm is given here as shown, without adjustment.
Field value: 28.5 mm
